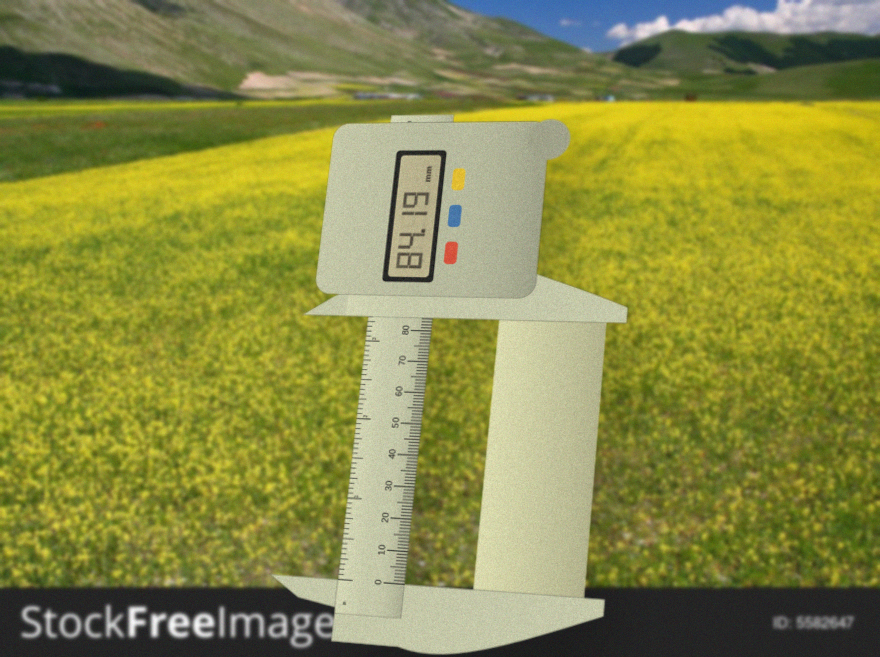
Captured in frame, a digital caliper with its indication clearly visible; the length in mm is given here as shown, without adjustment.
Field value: 84.19 mm
